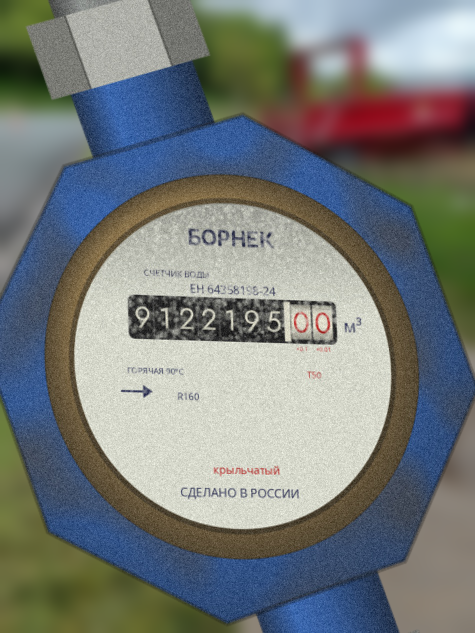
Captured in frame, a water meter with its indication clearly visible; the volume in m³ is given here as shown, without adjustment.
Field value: 9122195.00 m³
